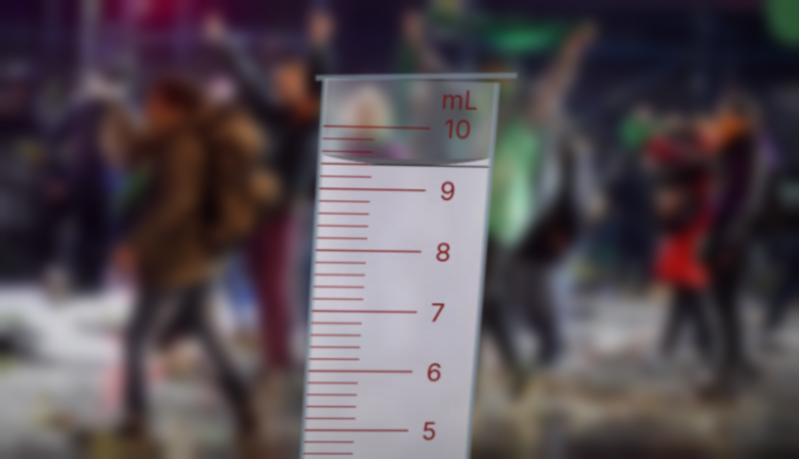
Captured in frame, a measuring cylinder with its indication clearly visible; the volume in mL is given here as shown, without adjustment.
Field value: 9.4 mL
